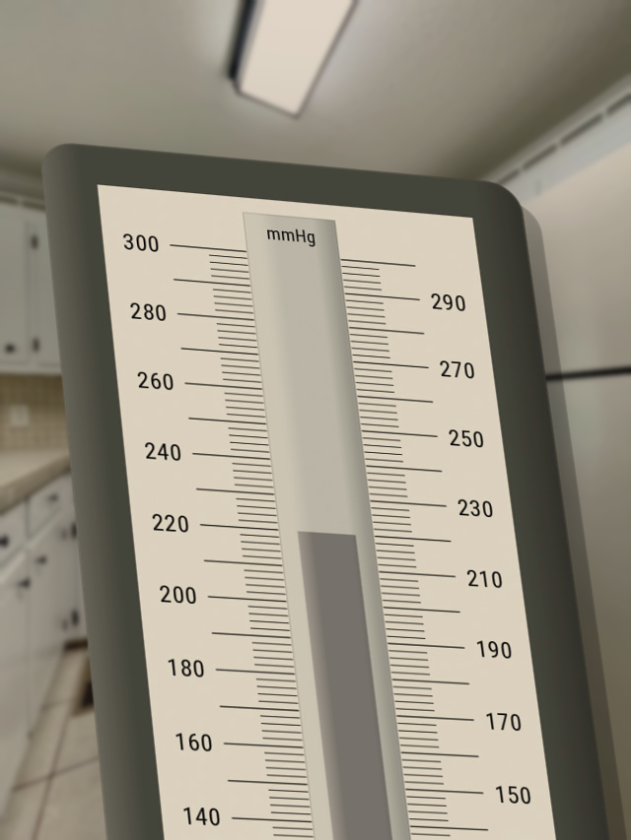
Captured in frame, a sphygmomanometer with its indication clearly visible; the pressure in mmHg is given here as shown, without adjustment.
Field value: 220 mmHg
